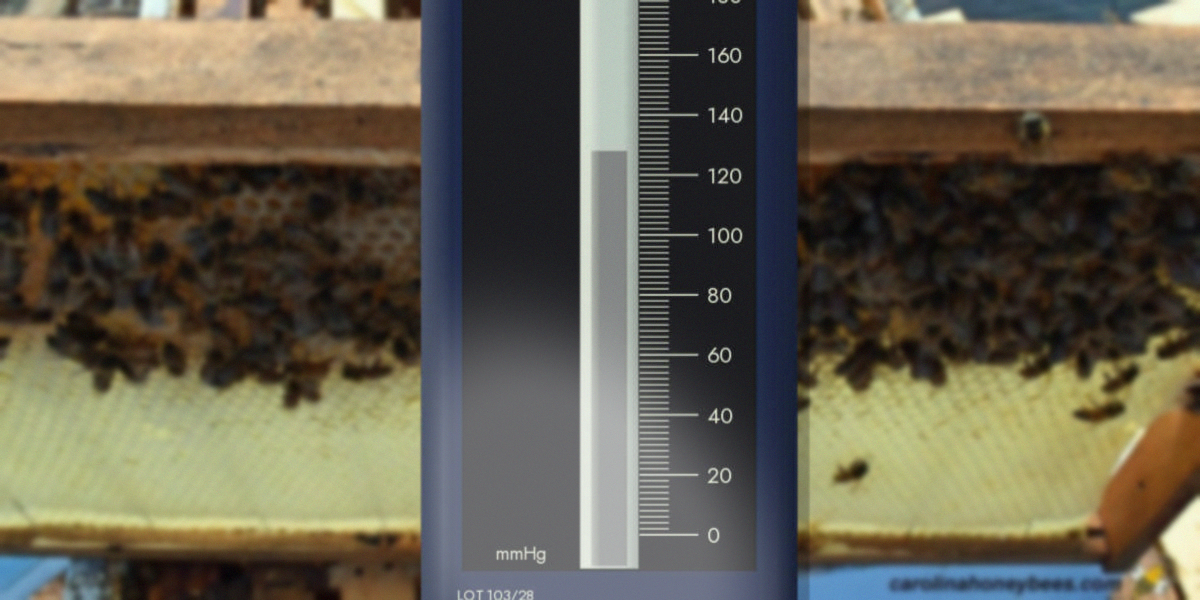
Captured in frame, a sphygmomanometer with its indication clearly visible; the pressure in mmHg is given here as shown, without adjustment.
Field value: 128 mmHg
